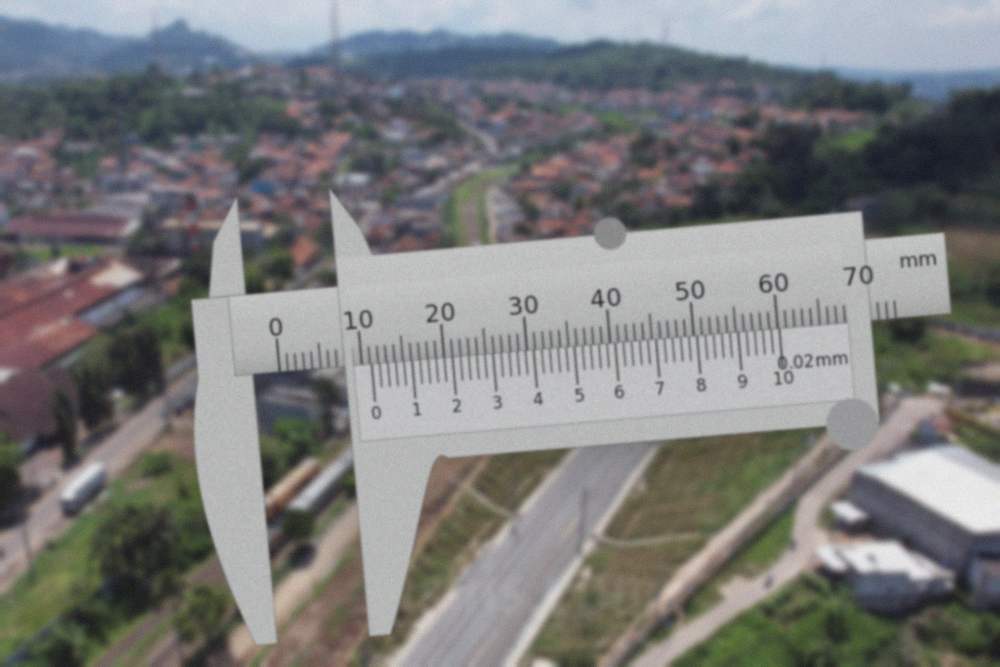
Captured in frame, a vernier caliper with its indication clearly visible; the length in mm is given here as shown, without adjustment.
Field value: 11.2 mm
